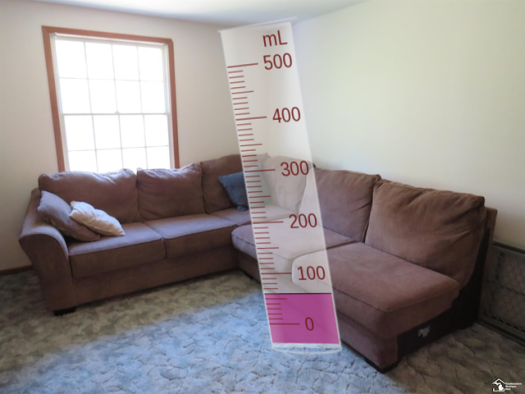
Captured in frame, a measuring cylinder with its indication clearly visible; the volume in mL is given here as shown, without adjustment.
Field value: 60 mL
